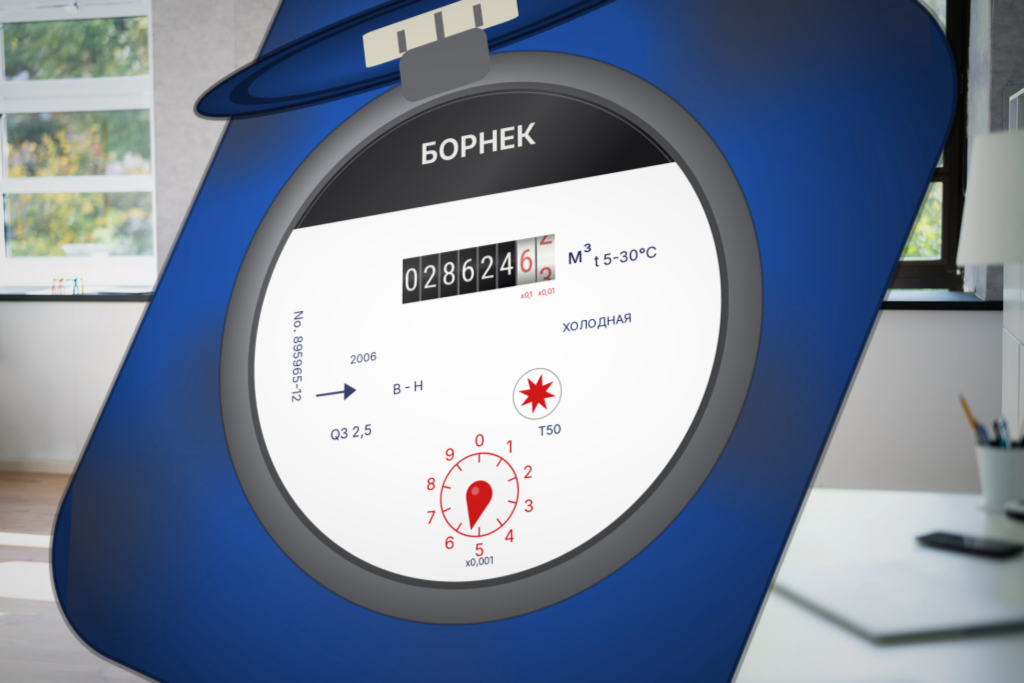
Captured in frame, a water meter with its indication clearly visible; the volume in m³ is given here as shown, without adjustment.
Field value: 28624.625 m³
